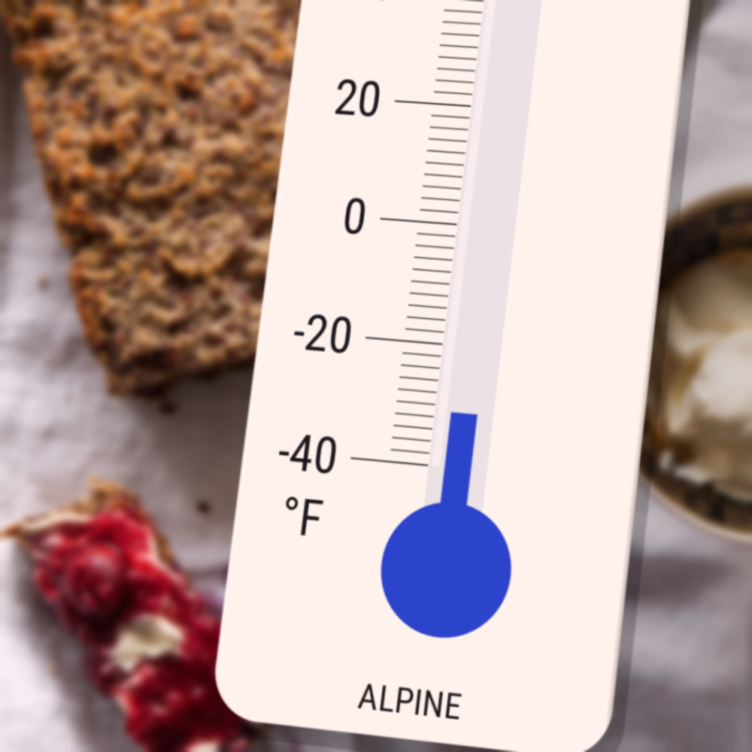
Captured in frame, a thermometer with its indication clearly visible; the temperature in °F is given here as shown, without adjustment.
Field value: -31 °F
